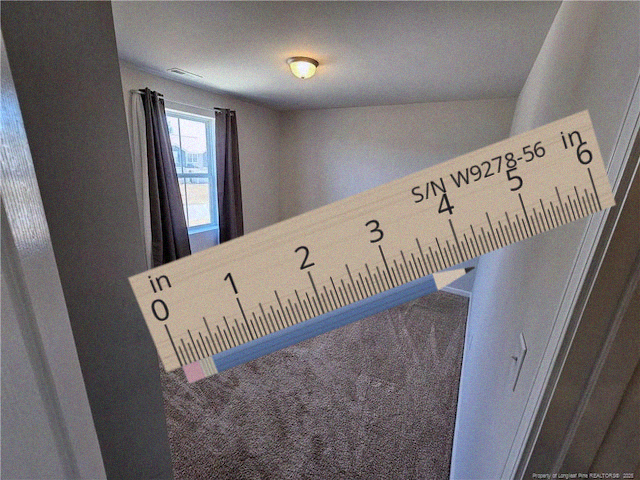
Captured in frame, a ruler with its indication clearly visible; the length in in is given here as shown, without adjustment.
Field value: 4.125 in
